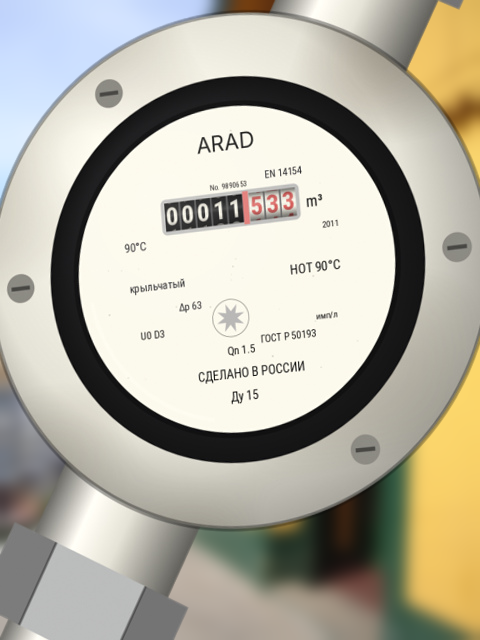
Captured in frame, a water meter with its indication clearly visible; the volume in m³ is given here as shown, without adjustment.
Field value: 11.533 m³
